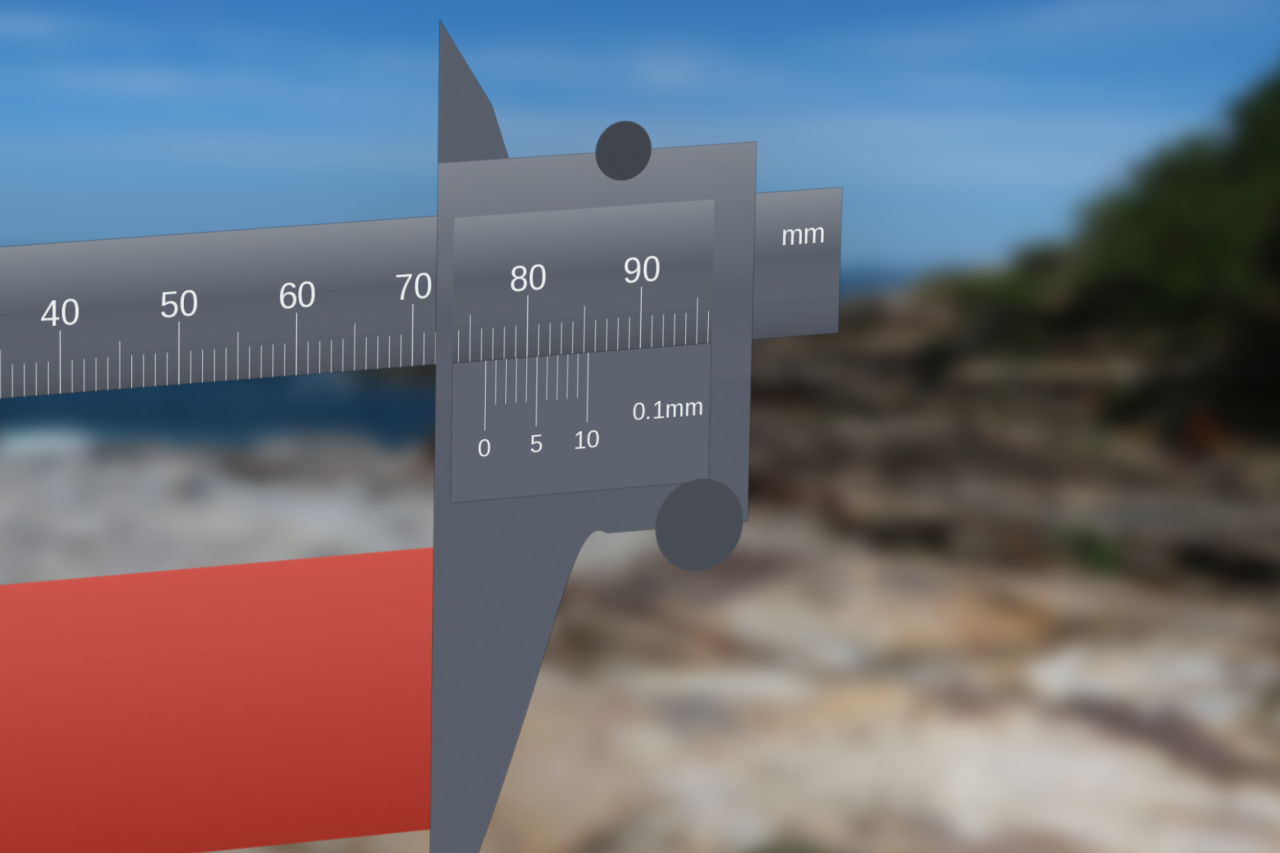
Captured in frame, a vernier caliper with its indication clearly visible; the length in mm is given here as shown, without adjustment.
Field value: 76.4 mm
